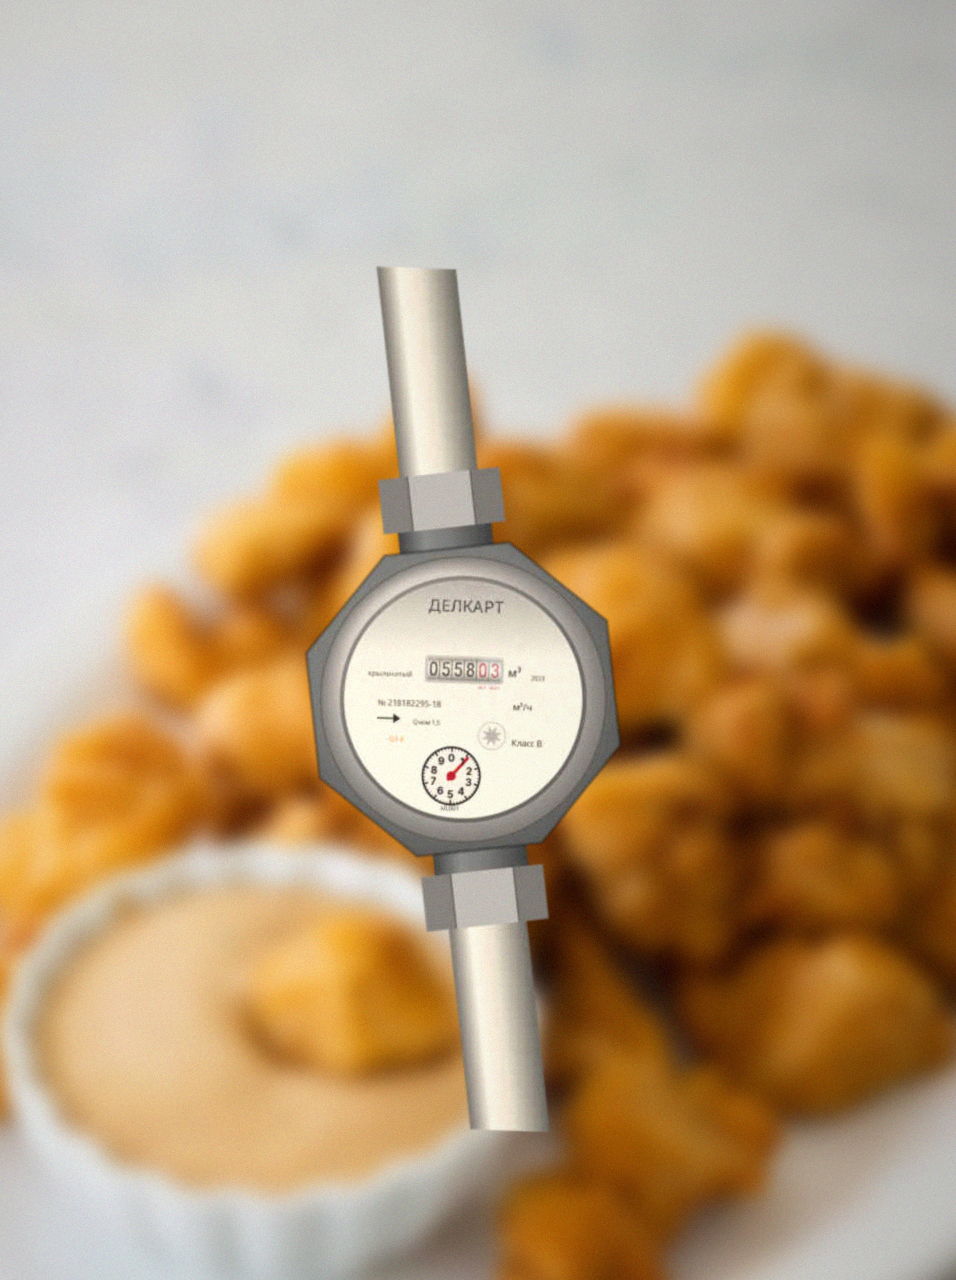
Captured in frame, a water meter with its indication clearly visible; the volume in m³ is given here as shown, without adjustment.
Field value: 558.031 m³
